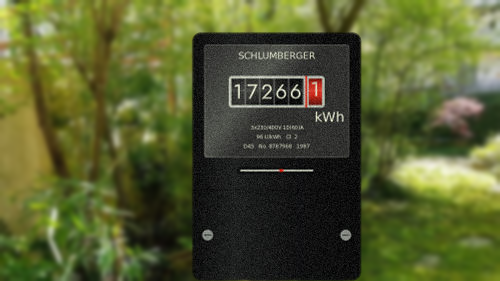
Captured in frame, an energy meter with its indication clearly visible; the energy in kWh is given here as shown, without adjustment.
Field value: 17266.1 kWh
